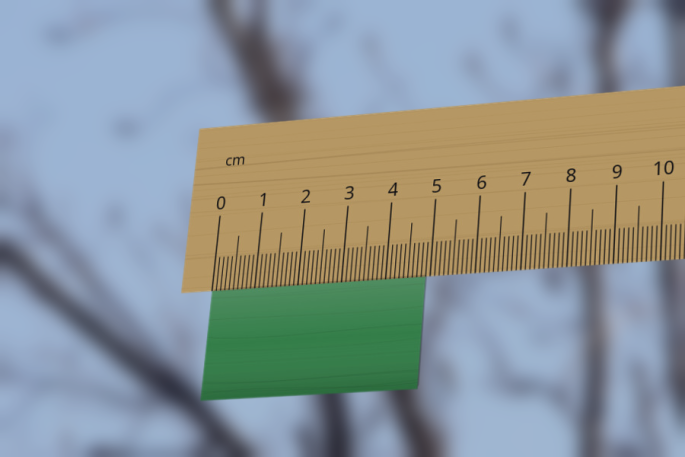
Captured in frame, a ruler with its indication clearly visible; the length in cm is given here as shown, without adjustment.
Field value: 4.9 cm
